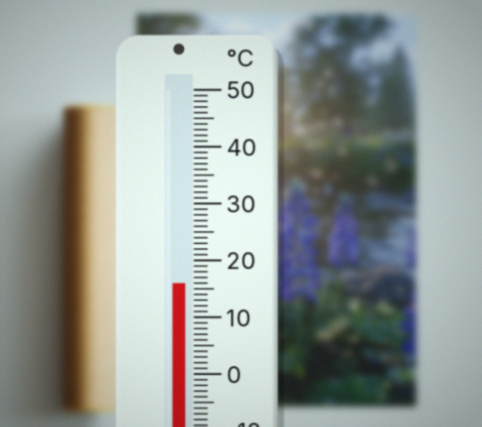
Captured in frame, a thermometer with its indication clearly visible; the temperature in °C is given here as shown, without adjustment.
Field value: 16 °C
